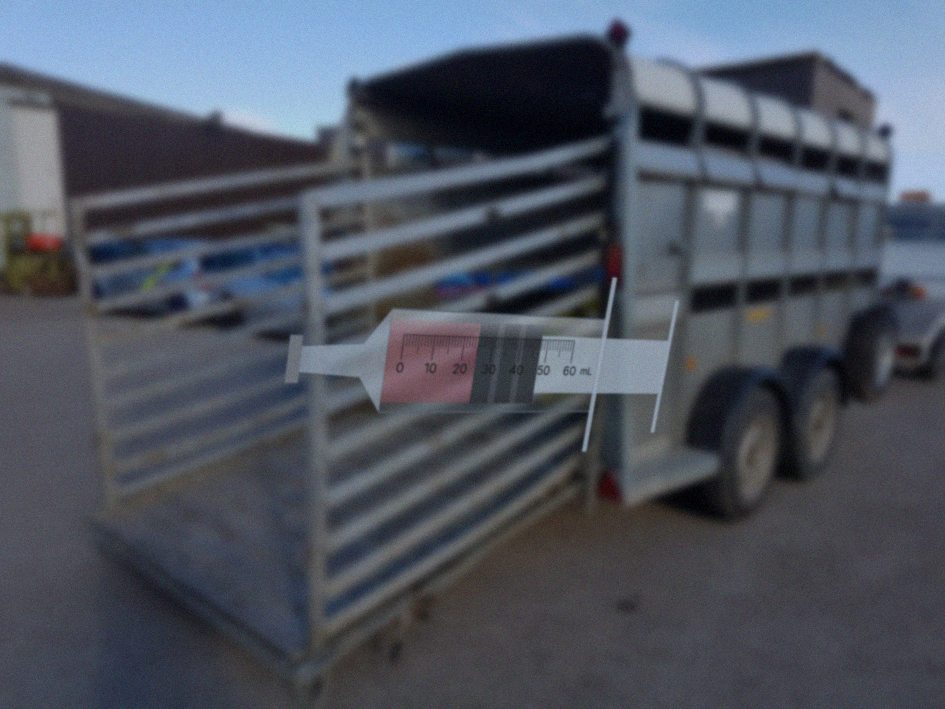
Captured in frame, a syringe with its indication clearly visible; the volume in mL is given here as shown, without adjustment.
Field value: 25 mL
